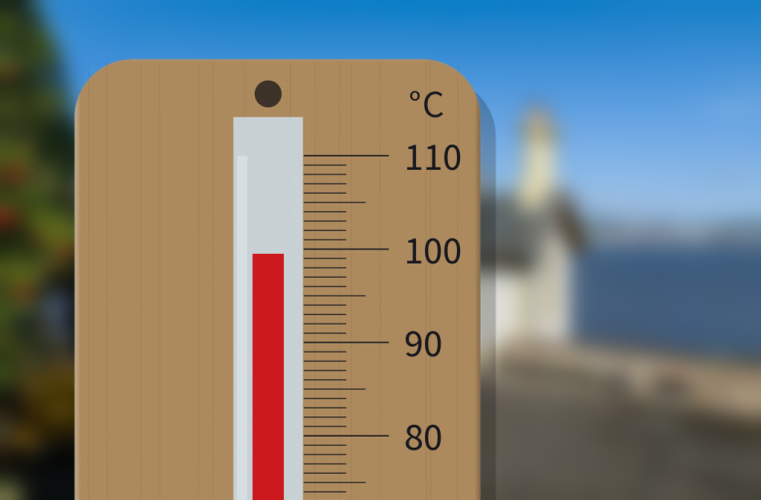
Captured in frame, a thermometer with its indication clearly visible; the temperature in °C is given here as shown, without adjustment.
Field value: 99.5 °C
